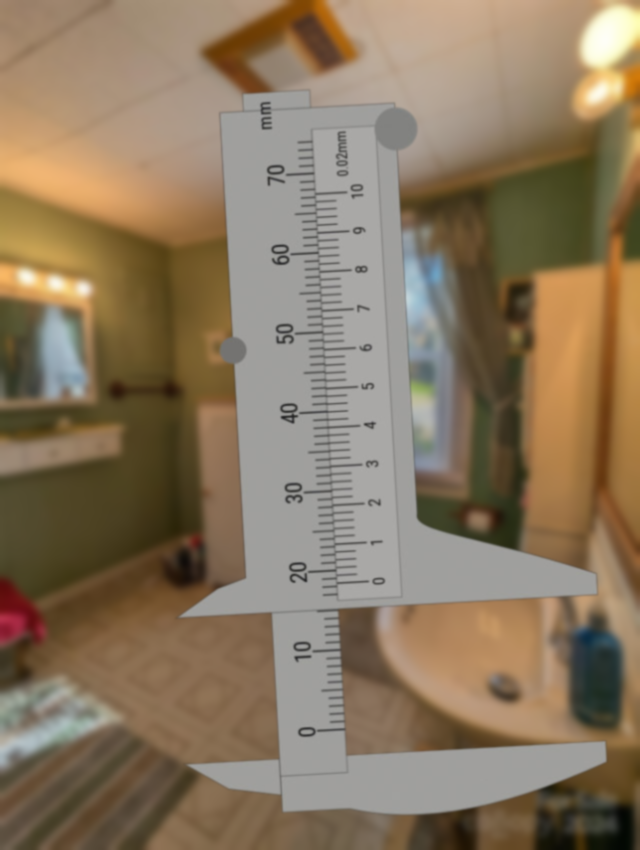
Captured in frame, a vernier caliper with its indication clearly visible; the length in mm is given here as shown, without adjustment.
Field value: 18.4 mm
